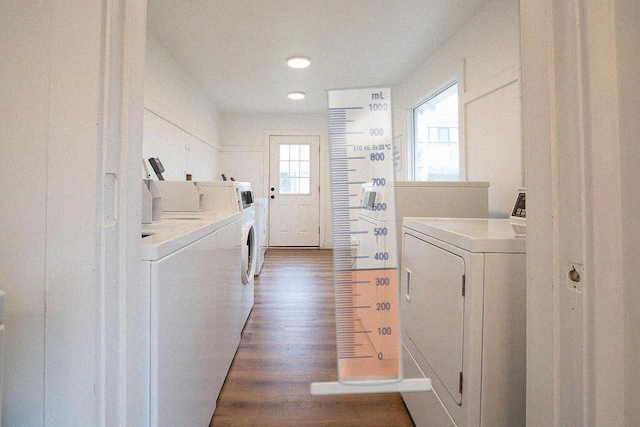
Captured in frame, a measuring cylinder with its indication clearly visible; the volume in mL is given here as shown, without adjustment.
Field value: 350 mL
